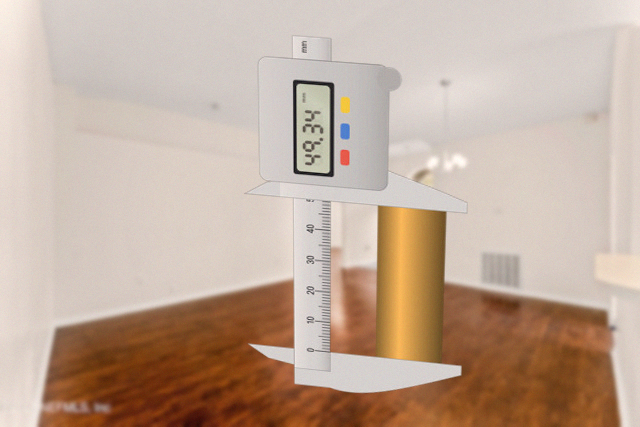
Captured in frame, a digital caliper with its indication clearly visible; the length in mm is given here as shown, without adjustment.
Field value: 49.34 mm
